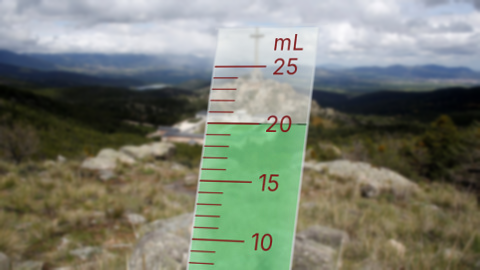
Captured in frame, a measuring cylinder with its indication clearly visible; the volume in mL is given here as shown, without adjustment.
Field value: 20 mL
